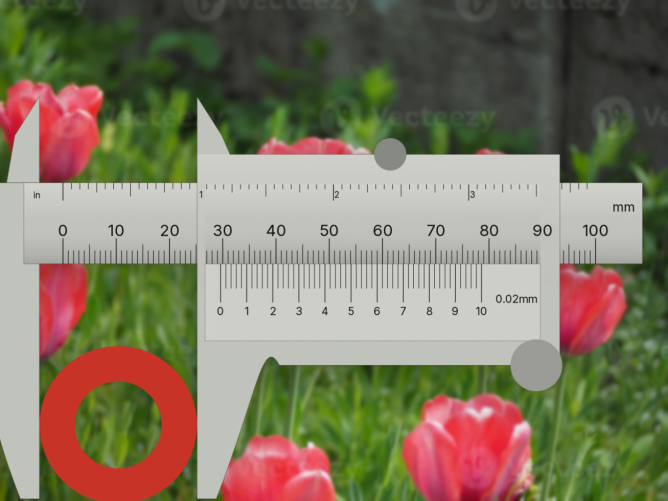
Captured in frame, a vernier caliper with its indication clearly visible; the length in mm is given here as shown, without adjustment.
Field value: 29.6 mm
